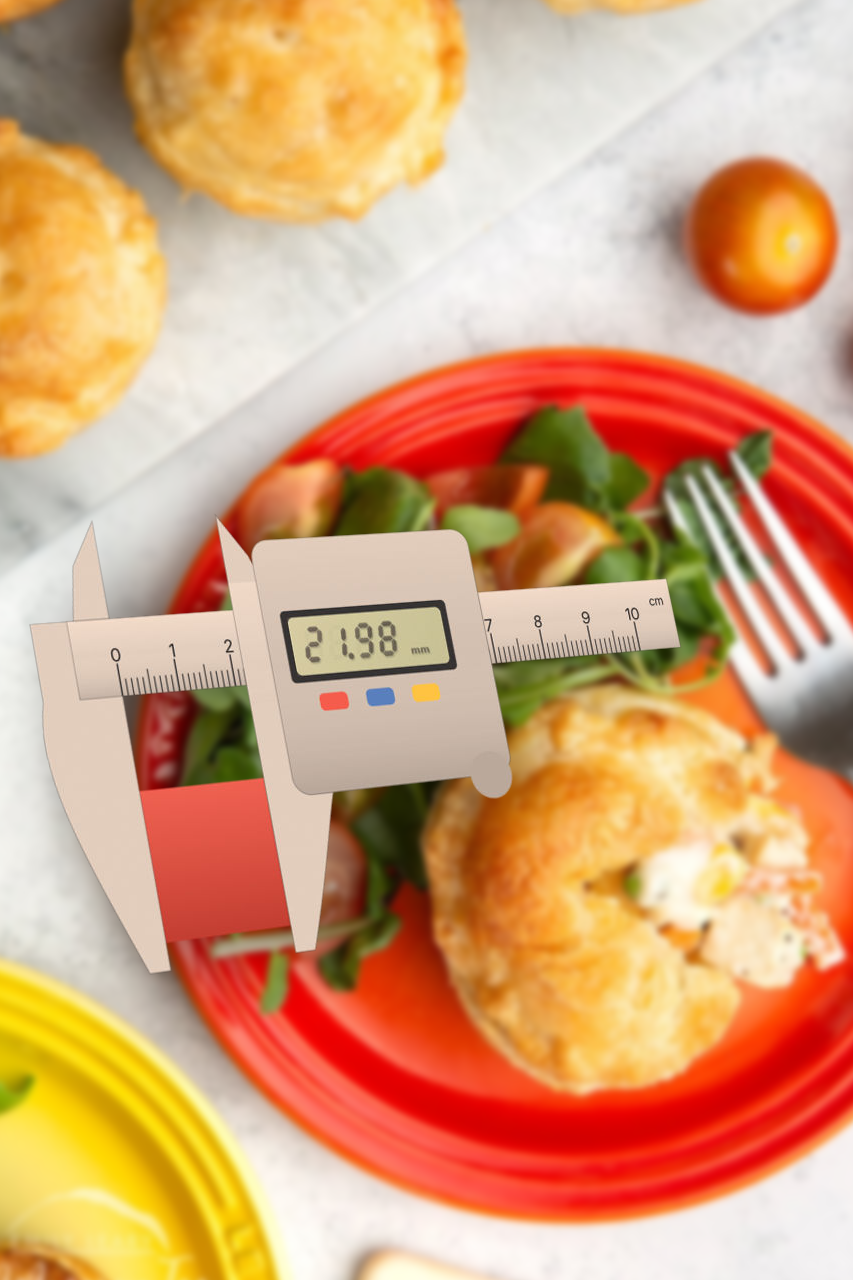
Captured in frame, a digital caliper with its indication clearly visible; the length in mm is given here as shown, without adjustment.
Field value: 21.98 mm
